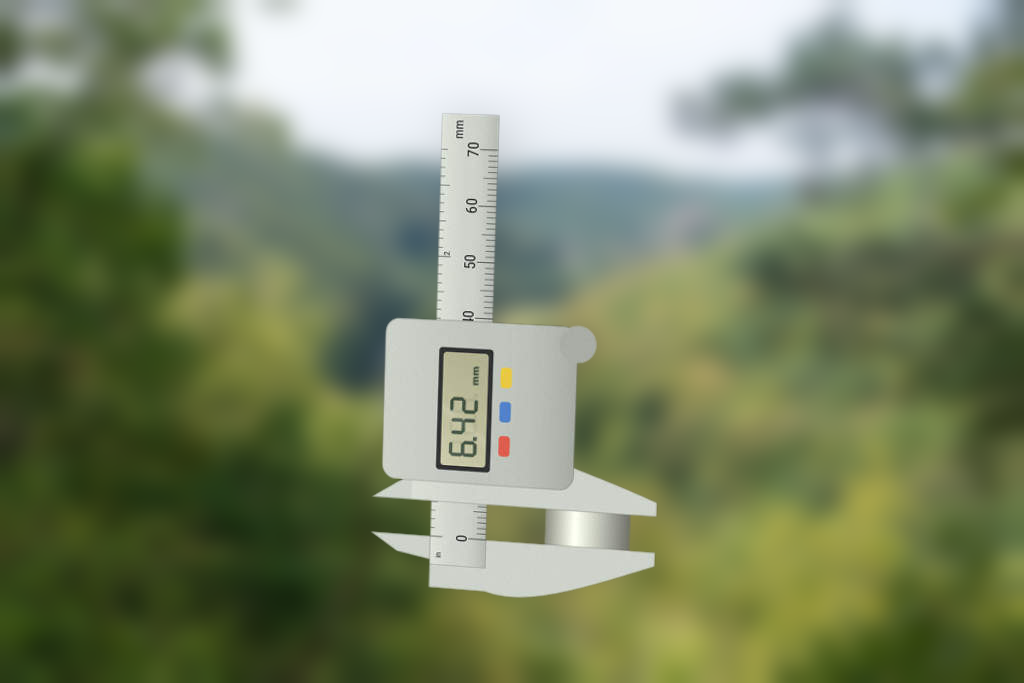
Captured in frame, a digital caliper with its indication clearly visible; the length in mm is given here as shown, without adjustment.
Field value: 6.42 mm
